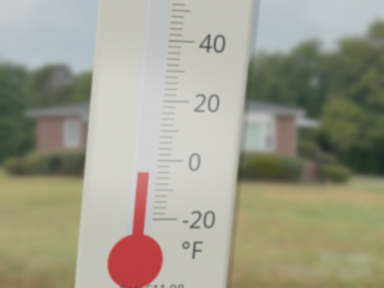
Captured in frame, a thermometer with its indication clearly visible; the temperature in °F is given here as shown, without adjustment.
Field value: -4 °F
